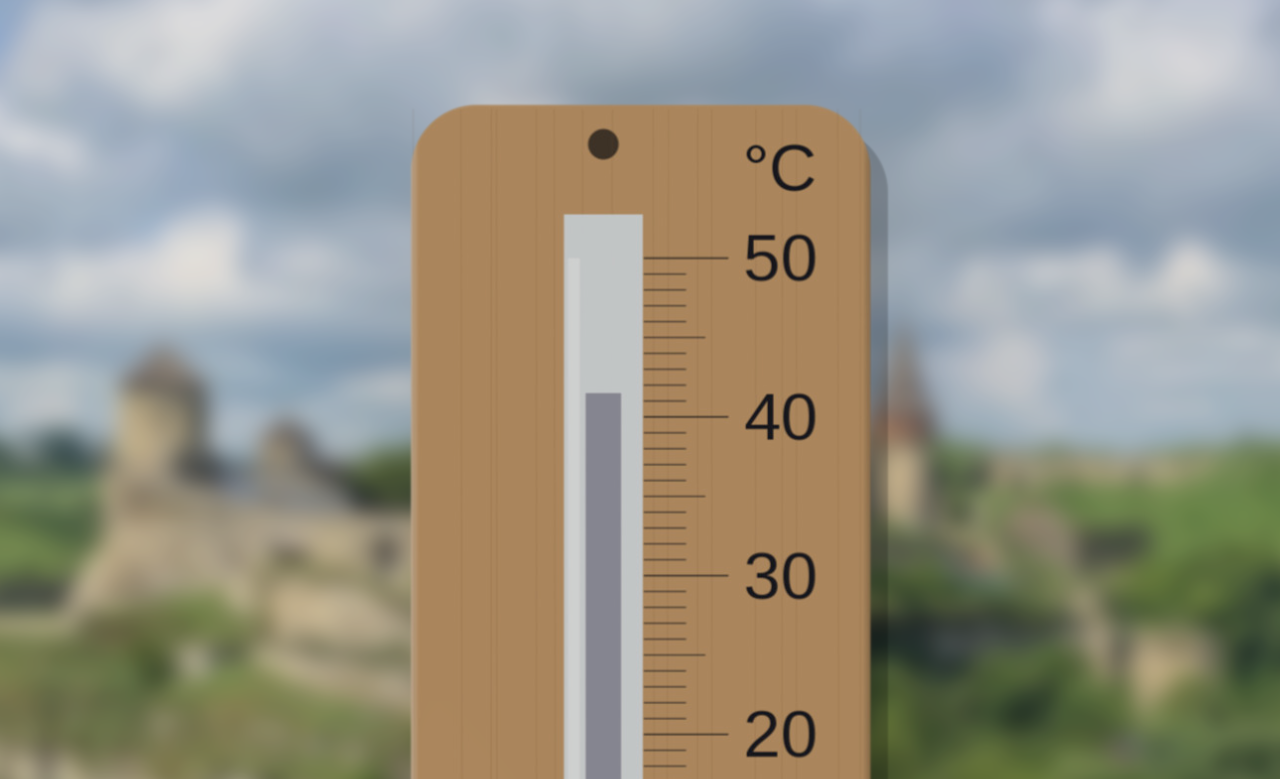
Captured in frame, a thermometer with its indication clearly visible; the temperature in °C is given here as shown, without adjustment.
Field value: 41.5 °C
